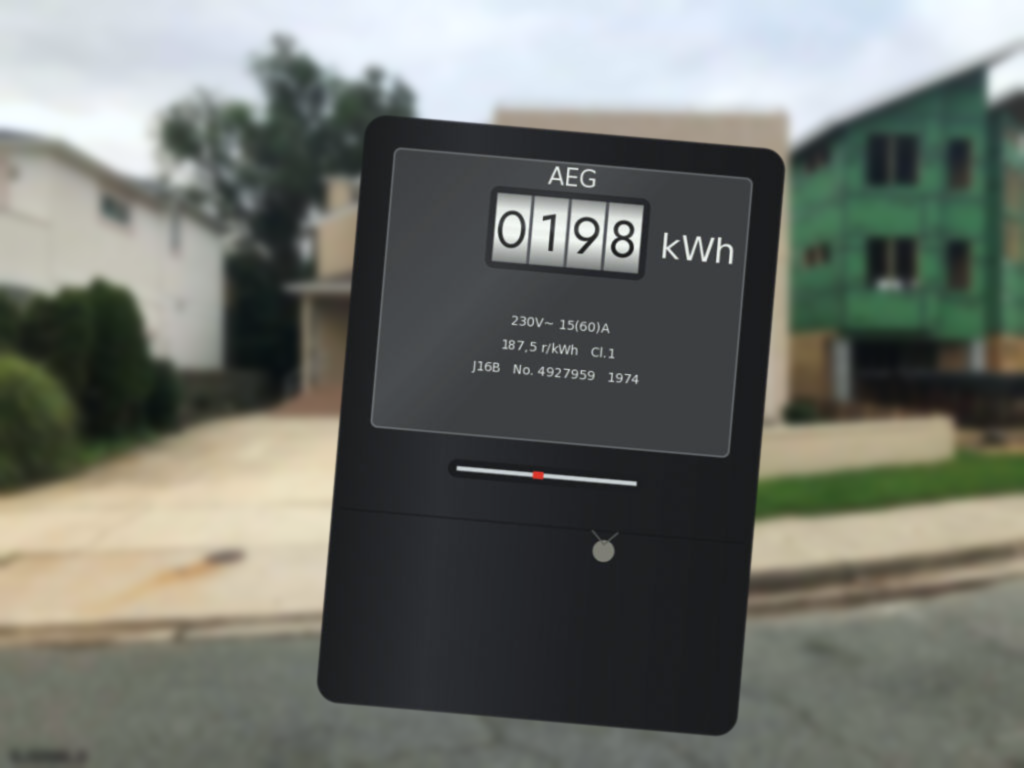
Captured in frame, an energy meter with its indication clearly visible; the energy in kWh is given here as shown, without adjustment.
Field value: 198 kWh
